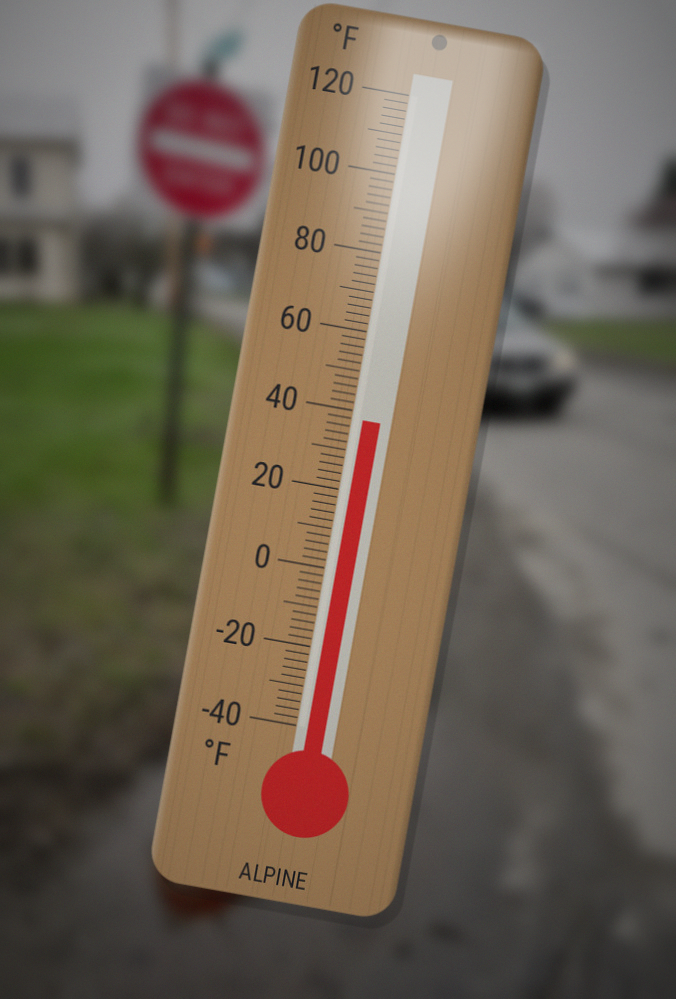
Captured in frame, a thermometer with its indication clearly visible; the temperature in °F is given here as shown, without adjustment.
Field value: 38 °F
